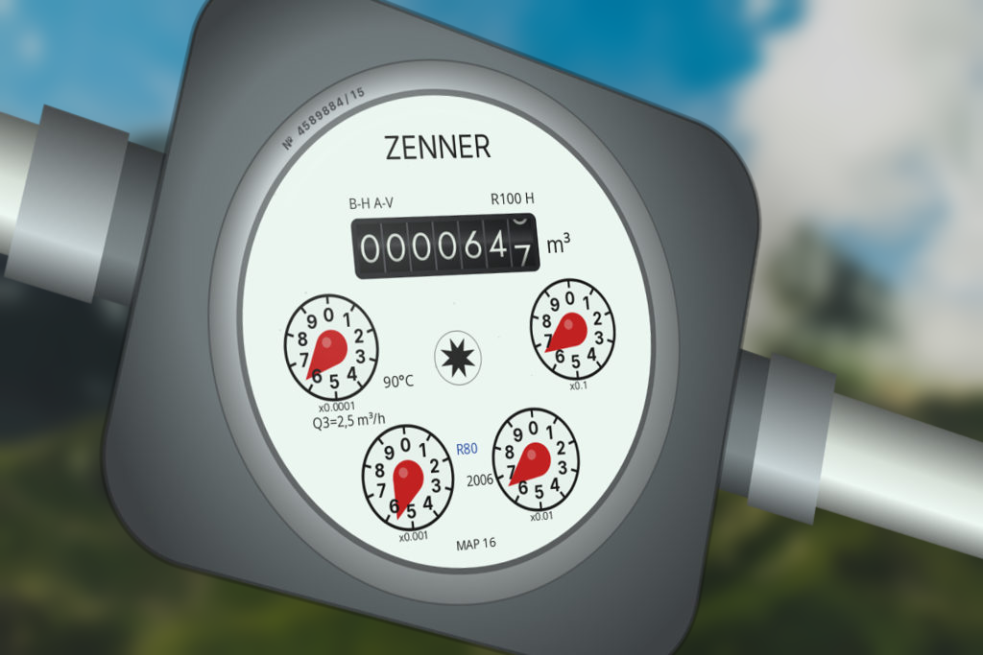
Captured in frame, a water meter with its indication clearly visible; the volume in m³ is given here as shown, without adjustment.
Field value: 646.6656 m³
